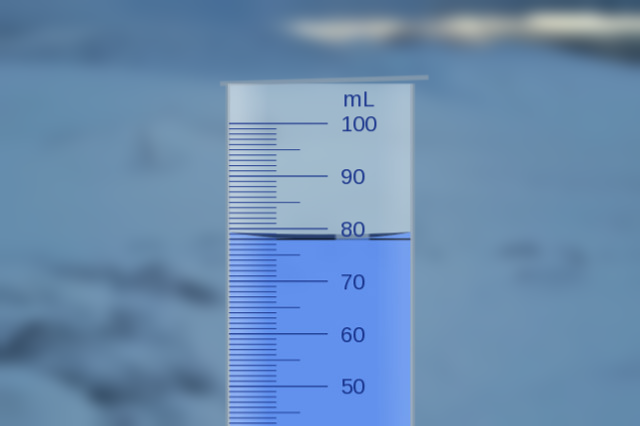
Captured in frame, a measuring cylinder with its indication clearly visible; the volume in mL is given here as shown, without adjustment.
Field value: 78 mL
